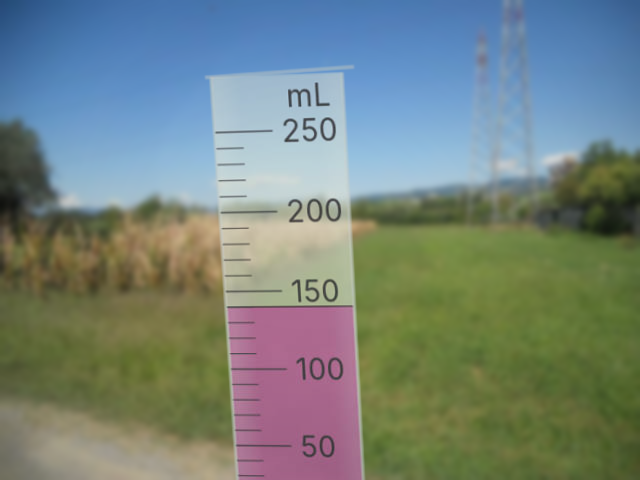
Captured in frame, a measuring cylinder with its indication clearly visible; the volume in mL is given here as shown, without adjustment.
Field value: 140 mL
